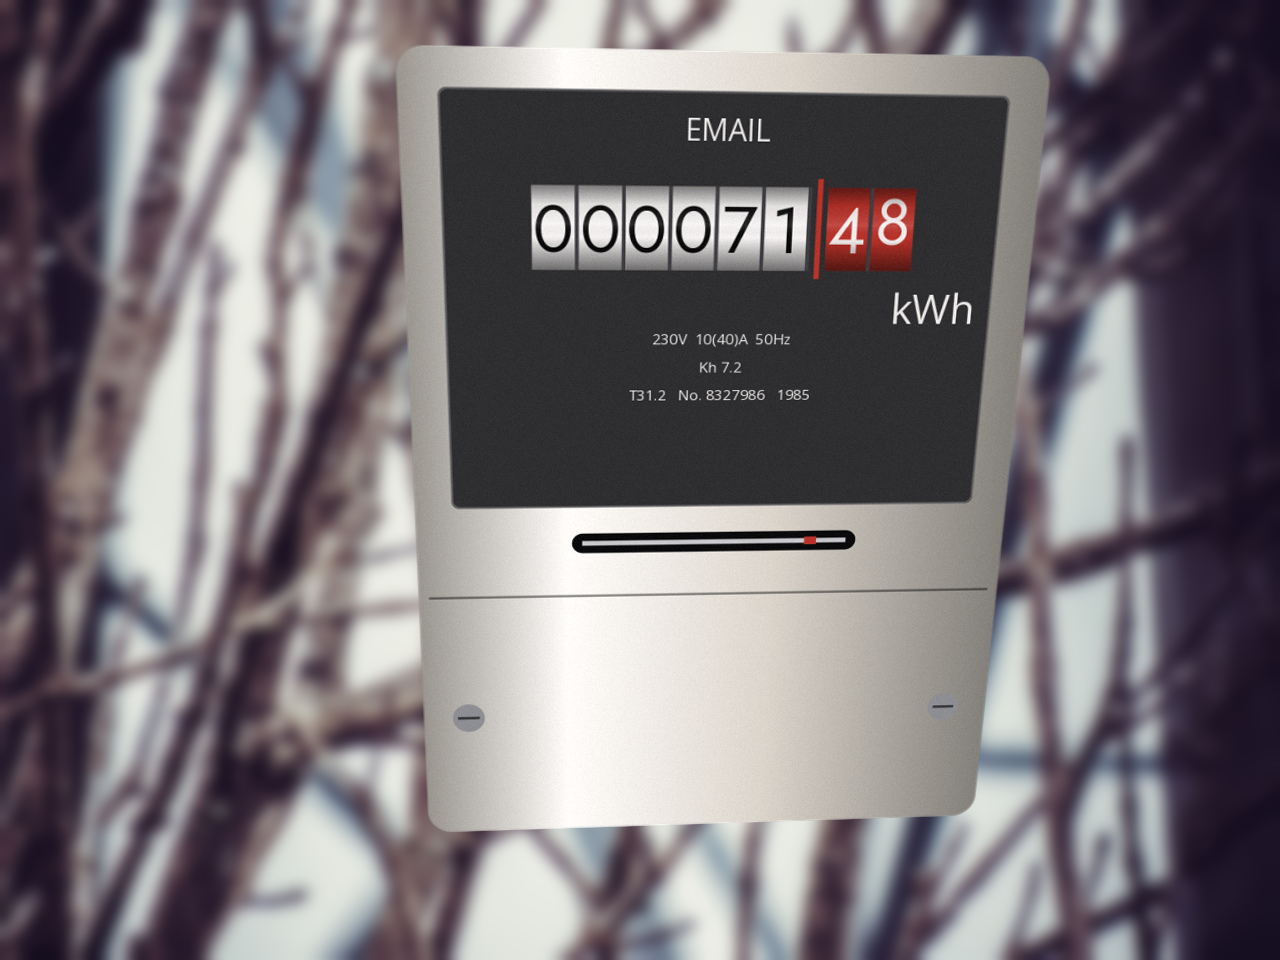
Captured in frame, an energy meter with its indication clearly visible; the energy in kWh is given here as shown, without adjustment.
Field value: 71.48 kWh
